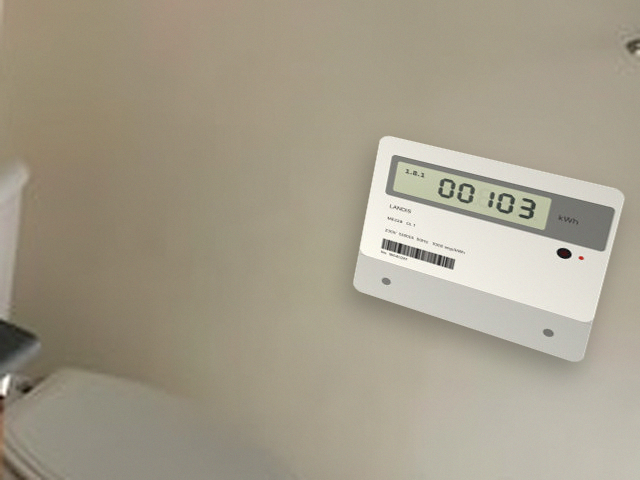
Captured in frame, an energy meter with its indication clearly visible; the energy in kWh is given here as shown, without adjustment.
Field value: 103 kWh
